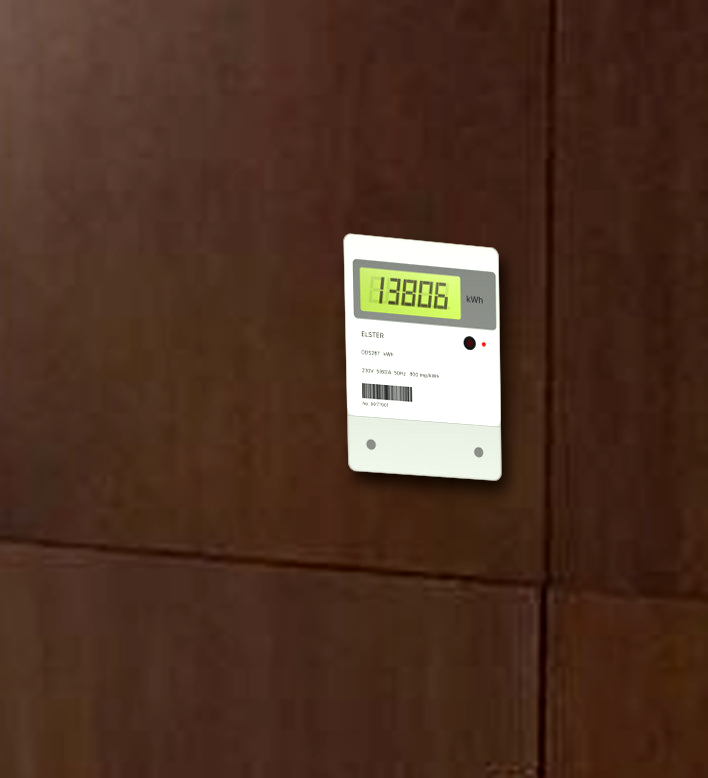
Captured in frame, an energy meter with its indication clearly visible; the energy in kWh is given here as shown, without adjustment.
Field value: 13806 kWh
